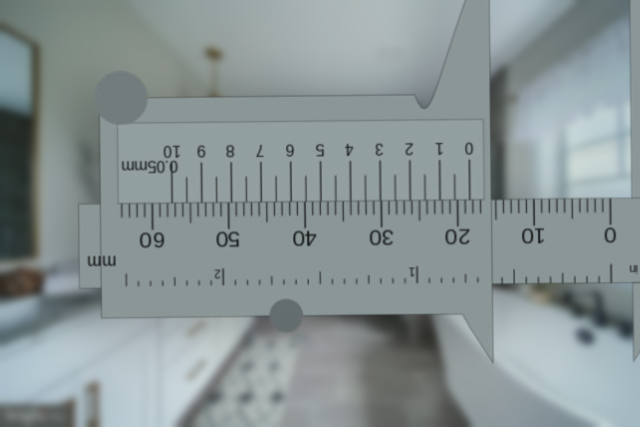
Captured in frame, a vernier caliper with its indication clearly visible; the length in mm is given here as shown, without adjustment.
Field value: 18.4 mm
